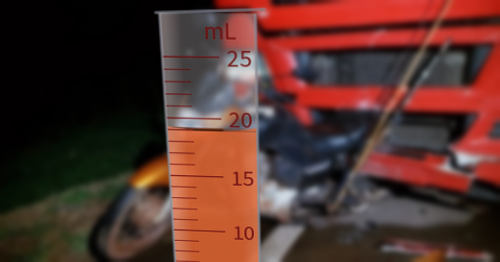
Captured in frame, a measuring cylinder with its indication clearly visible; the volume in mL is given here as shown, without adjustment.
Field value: 19 mL
